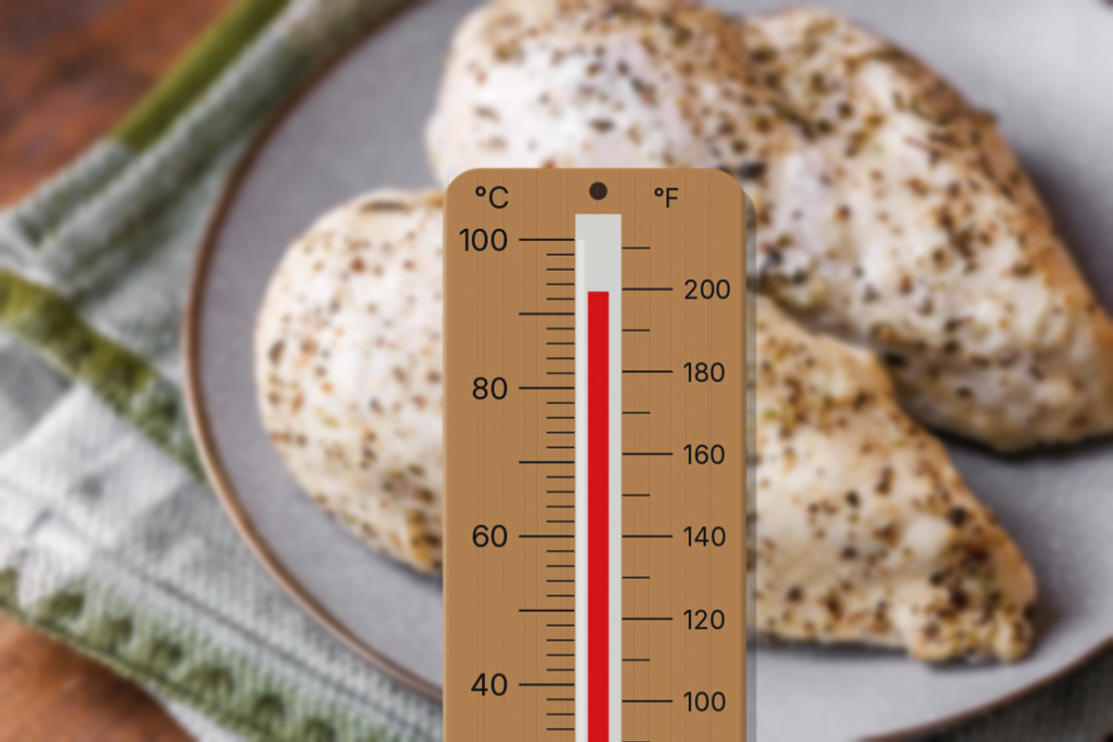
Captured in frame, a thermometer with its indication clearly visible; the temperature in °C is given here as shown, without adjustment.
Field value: 93 °C
